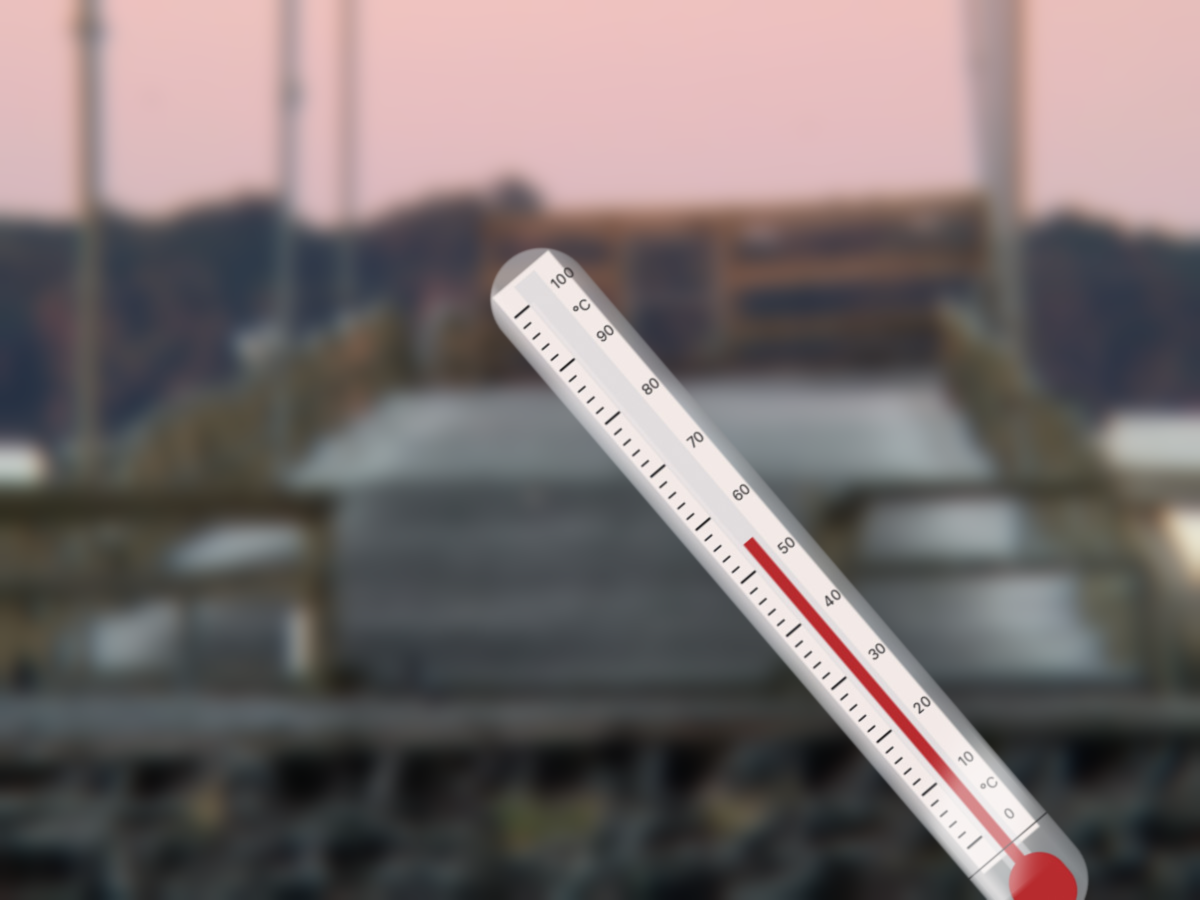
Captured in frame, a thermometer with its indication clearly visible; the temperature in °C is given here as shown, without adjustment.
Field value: 54 °C
